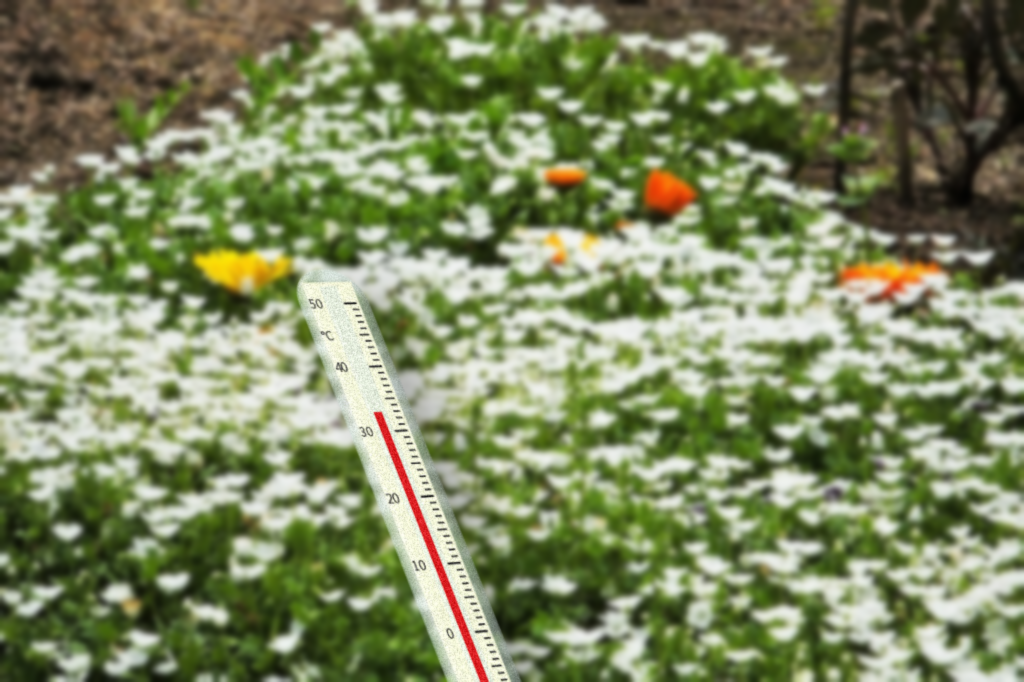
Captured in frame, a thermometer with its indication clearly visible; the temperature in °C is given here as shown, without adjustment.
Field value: 33 °C
